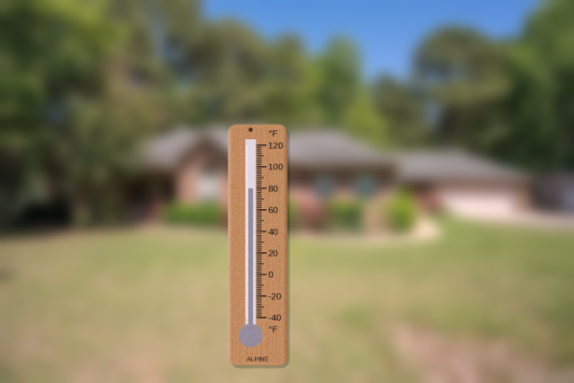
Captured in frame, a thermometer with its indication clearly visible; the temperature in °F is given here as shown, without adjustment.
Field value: 80 °F
